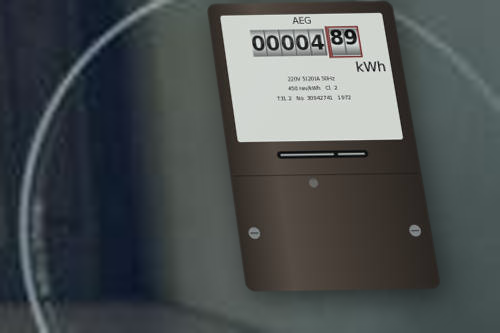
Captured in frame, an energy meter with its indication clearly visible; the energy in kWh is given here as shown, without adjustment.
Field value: 4.89 kWh
